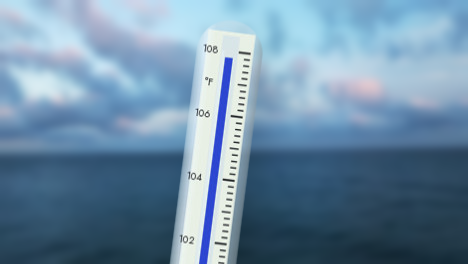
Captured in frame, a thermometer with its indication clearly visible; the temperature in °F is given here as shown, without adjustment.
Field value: 107.8 °F
